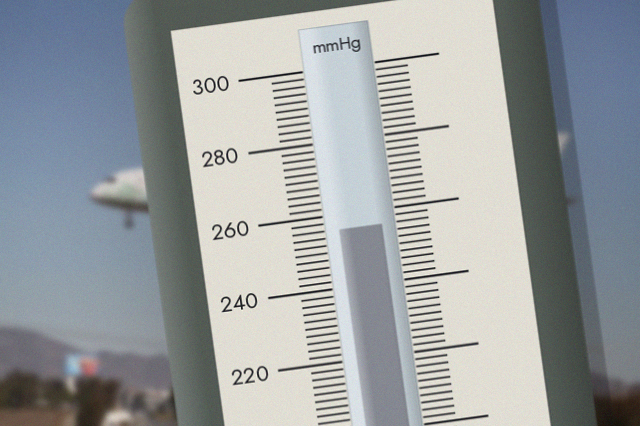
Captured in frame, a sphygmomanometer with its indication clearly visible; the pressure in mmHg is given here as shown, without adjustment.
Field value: 256 mmHg
